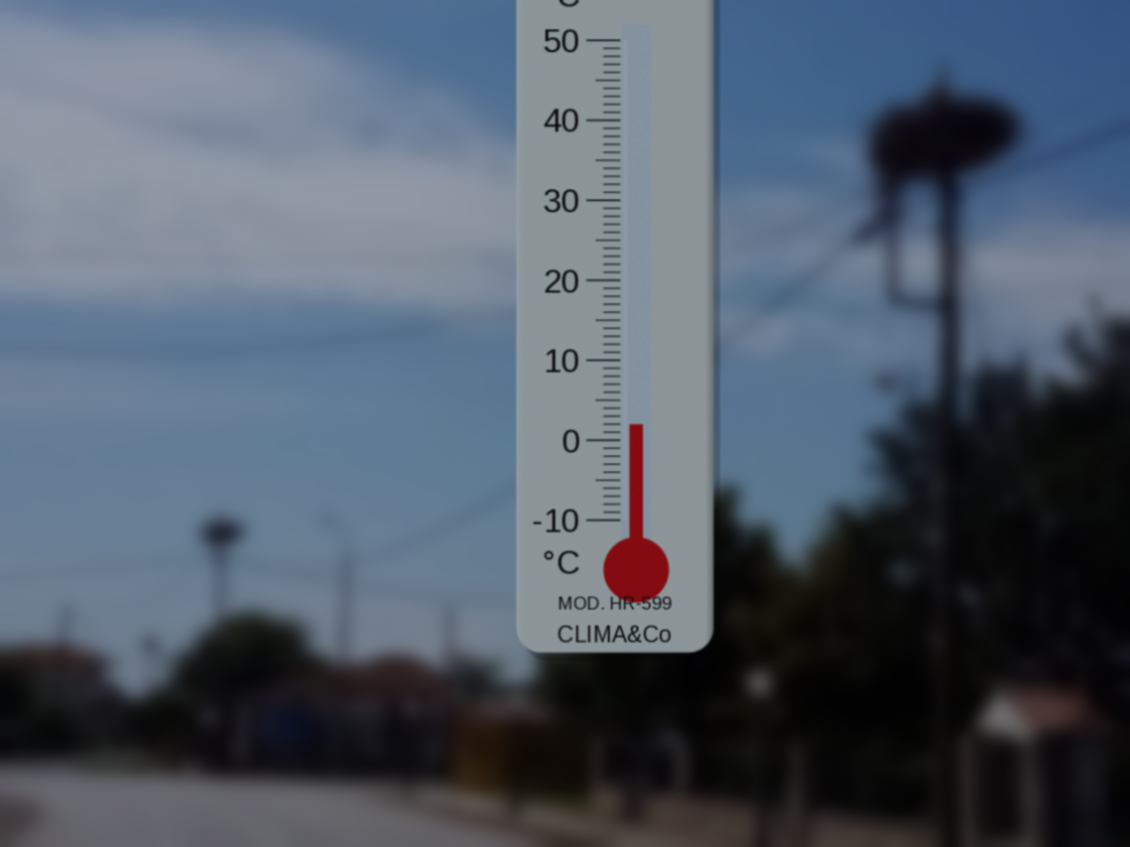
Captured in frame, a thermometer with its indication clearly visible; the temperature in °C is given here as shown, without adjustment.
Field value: 2 °C
